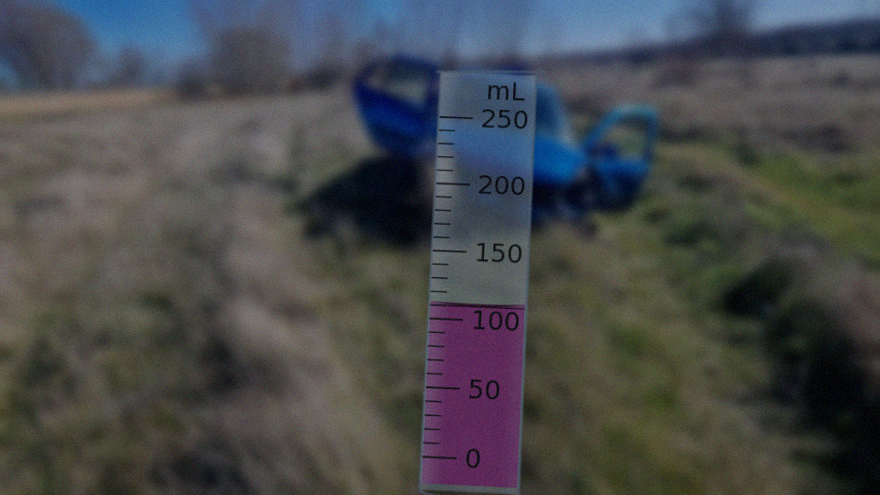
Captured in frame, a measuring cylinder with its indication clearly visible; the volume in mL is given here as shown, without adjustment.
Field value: 110 mL
